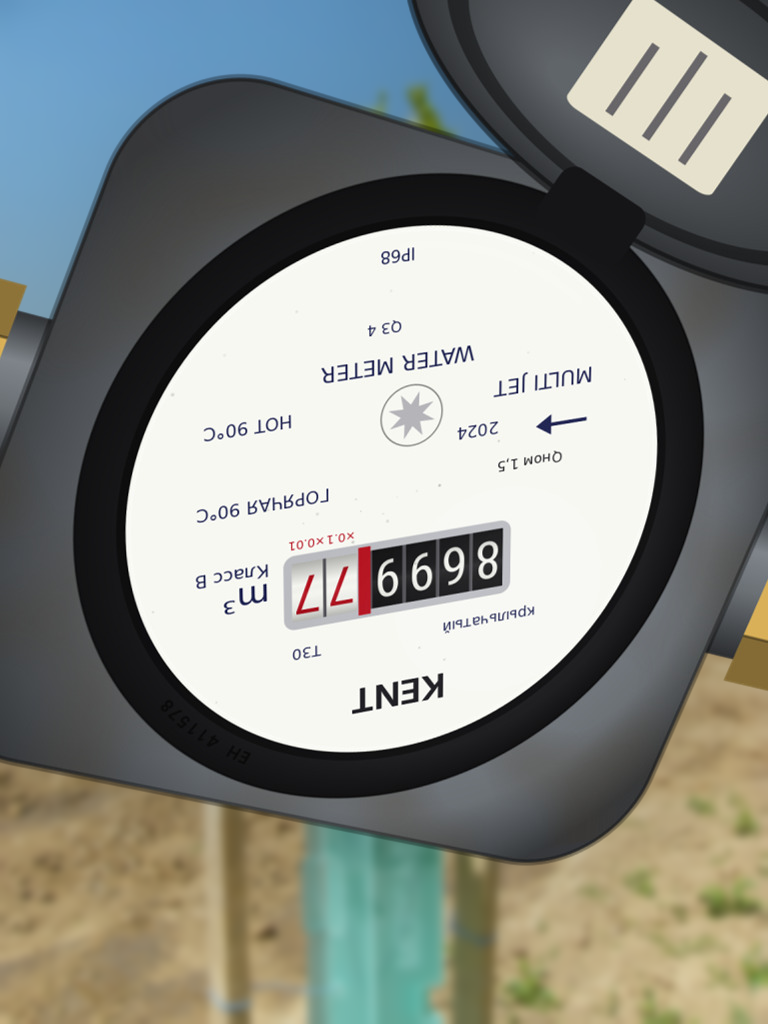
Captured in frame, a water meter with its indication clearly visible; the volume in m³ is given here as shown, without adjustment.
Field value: 8699.77 m³
